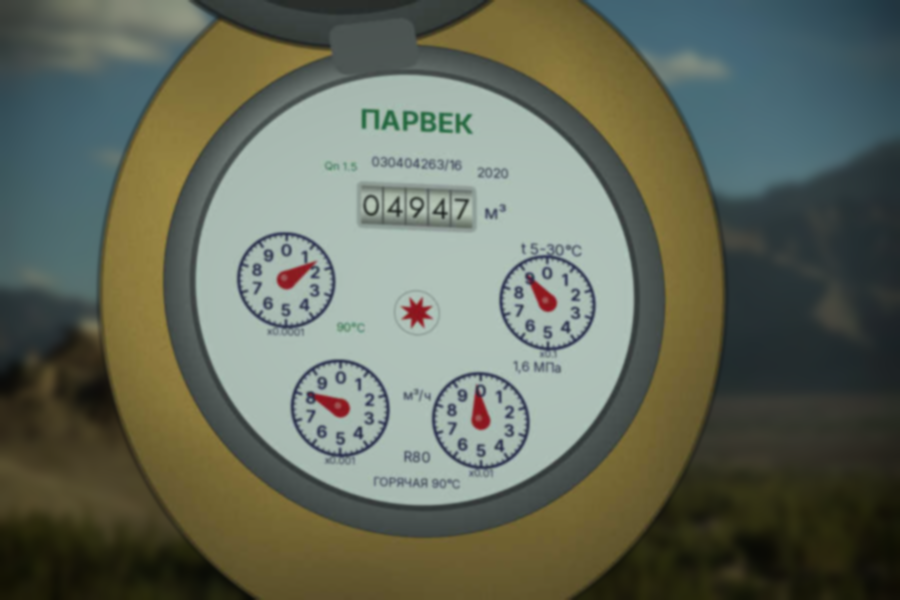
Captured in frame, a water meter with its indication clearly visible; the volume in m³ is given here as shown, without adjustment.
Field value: 4947.8981 m³
